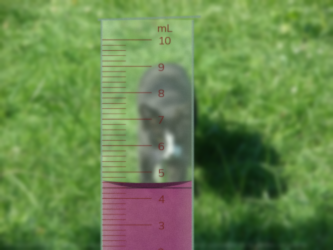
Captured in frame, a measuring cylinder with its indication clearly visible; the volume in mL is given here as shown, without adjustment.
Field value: 4.4 mL
